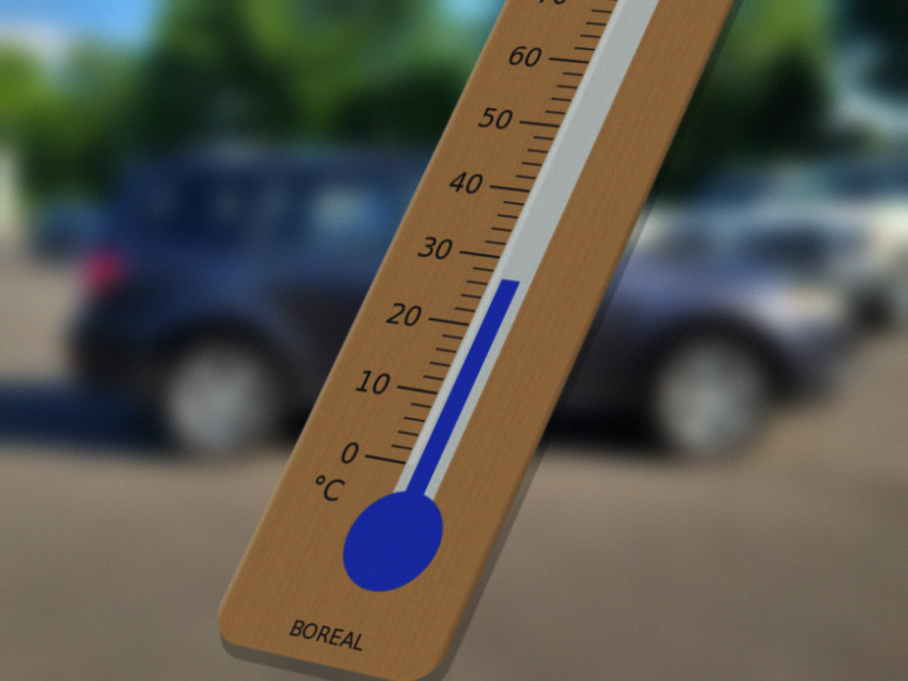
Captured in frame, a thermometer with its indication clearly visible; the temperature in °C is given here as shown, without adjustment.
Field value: 27 °C
